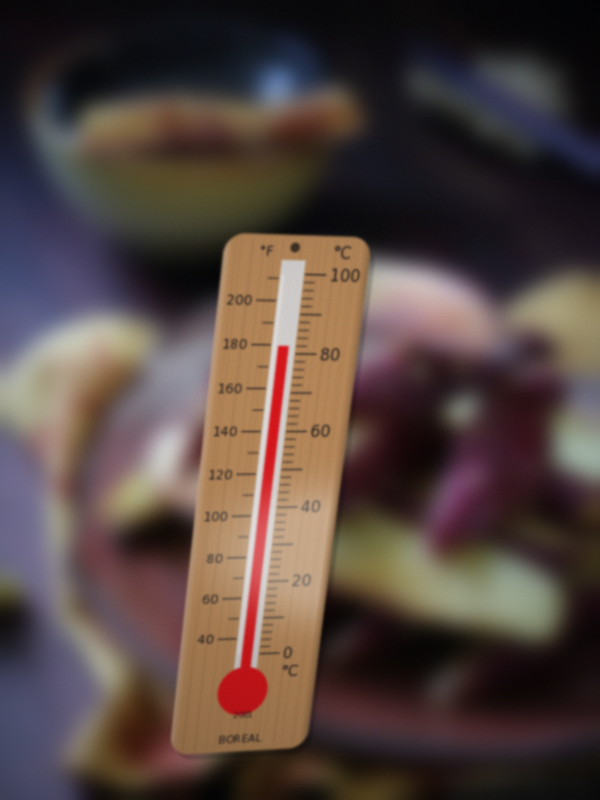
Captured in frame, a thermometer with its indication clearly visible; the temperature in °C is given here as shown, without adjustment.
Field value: 82 °C
